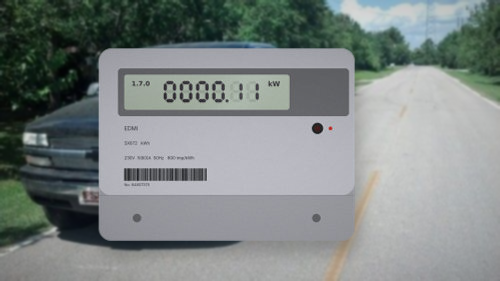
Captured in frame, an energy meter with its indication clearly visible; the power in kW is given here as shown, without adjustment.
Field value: 0.11 kW
